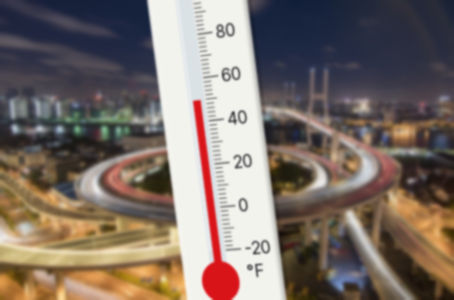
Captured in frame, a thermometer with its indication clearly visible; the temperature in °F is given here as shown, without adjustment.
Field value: 50 °F
